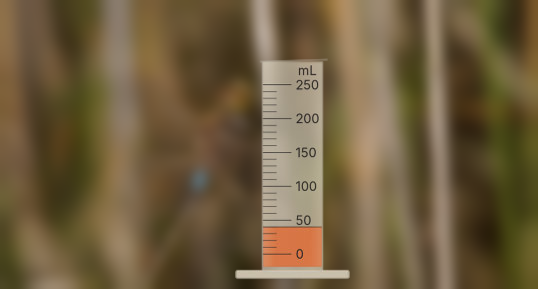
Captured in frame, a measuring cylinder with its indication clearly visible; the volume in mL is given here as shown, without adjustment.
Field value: 40 mL
